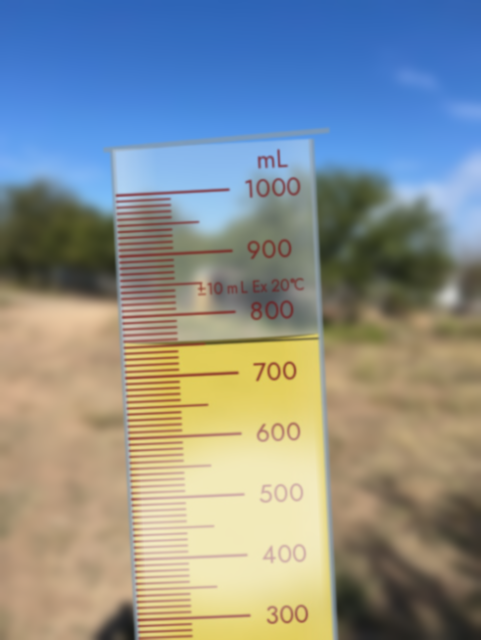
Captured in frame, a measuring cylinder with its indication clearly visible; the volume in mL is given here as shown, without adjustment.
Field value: 750 mL
